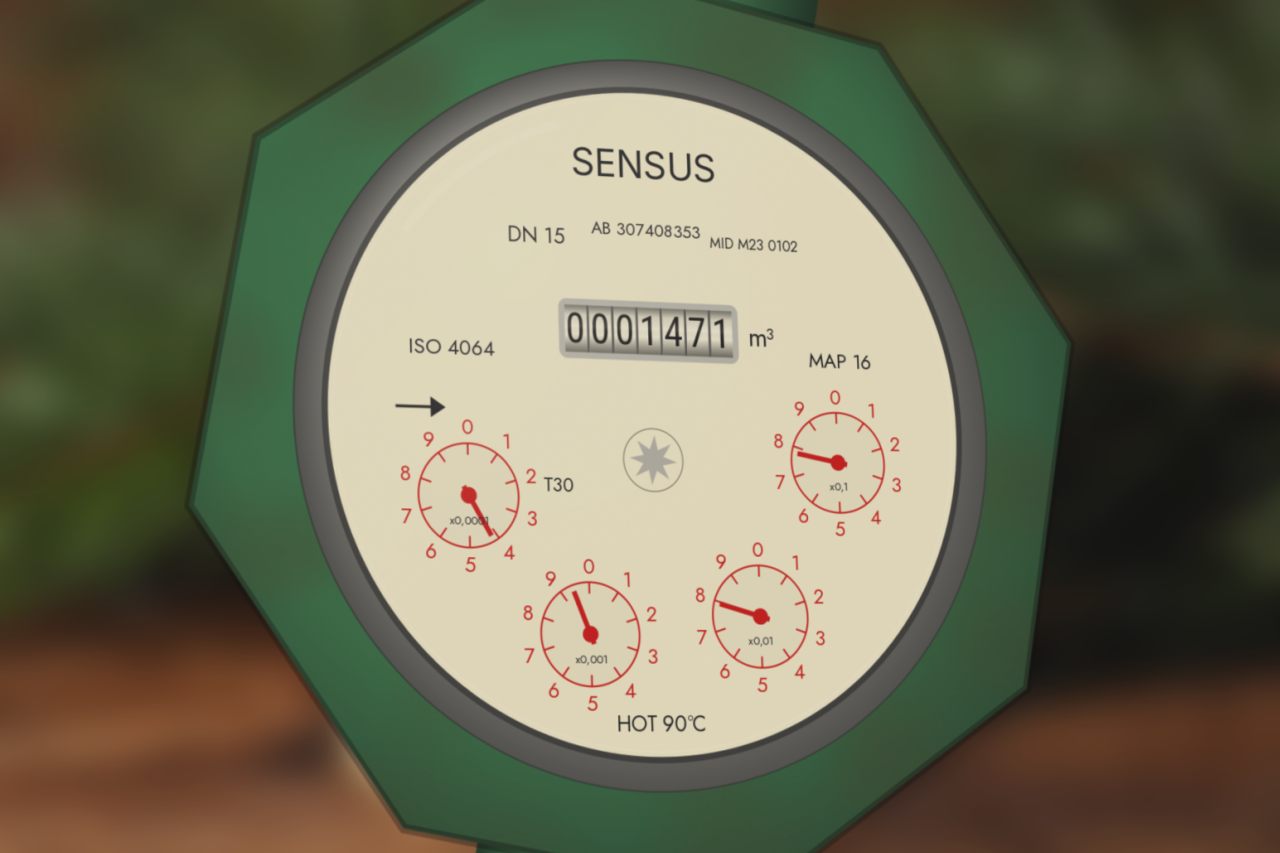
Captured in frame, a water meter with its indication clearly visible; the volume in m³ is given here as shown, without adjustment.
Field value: 1471.7794 m³
